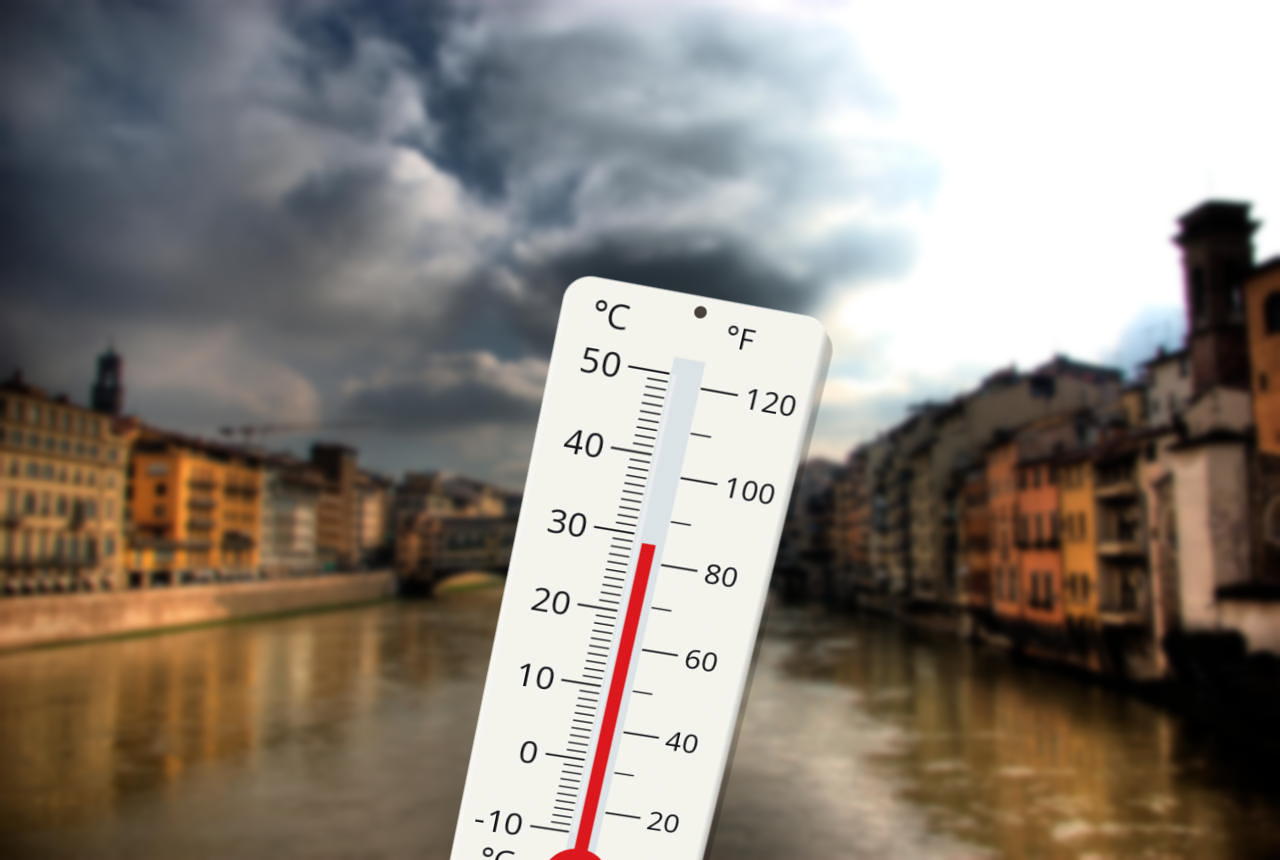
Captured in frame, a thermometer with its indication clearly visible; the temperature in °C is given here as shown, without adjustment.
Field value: 29 °C
